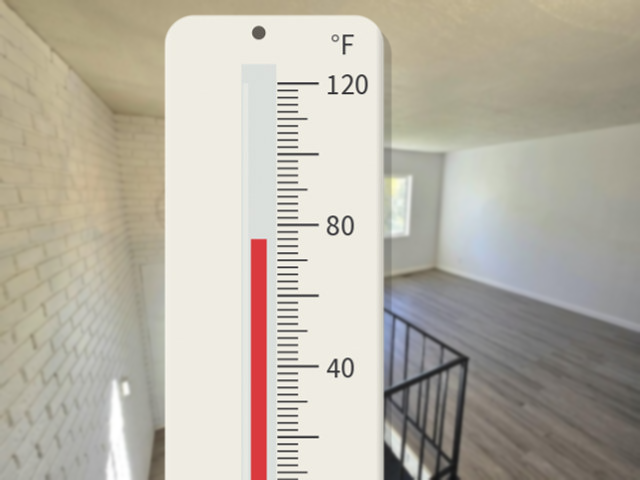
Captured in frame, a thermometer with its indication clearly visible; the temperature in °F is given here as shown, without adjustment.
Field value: 76 °F
